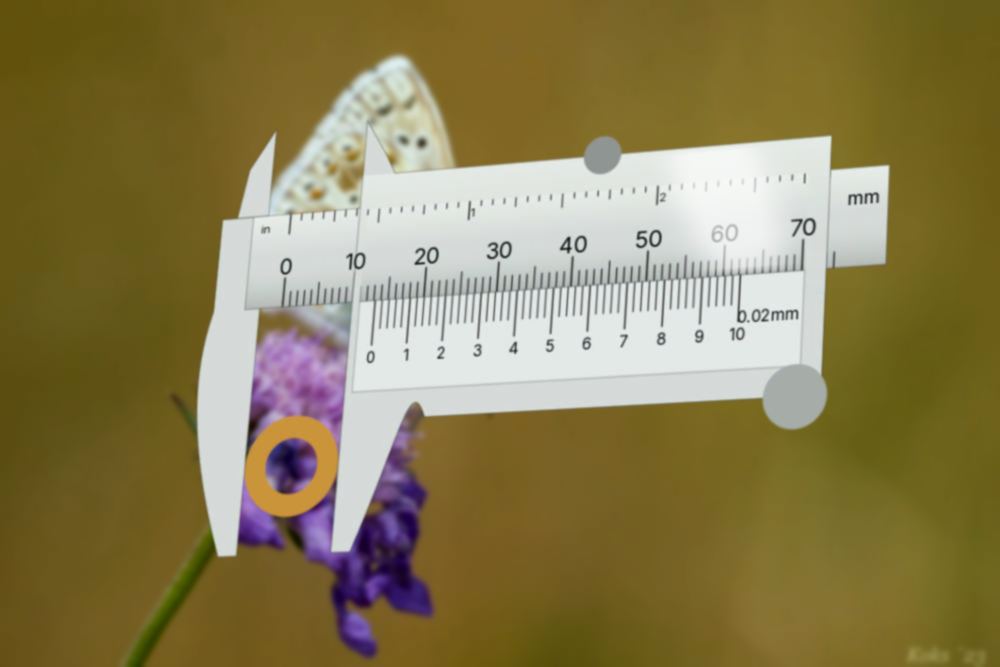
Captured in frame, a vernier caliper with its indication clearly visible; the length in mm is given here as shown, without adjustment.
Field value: 13.2 mm
